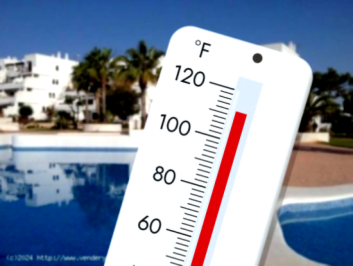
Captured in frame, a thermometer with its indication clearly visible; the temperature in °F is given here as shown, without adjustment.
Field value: 112 °F
